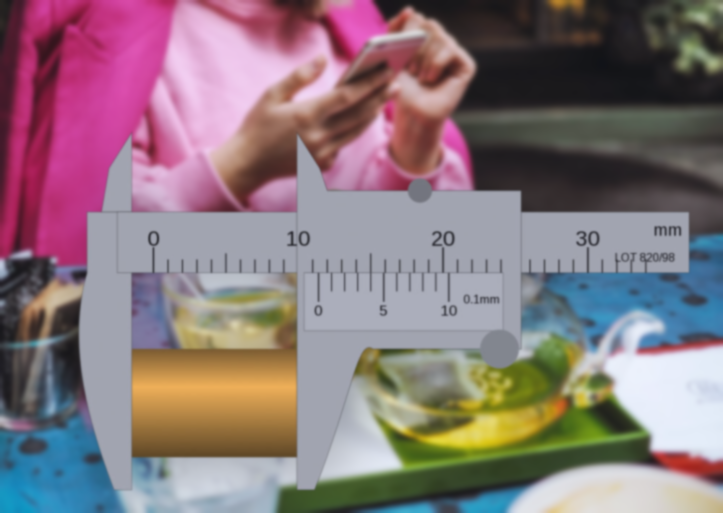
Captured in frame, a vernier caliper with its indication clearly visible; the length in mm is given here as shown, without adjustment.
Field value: 11.4 mm
